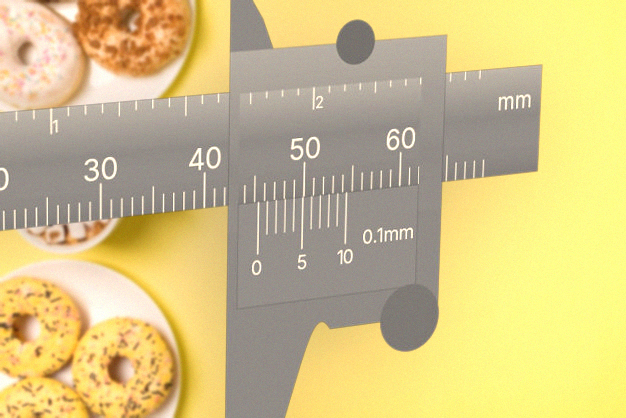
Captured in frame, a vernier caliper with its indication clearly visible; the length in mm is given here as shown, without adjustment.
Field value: 45.4 mm
